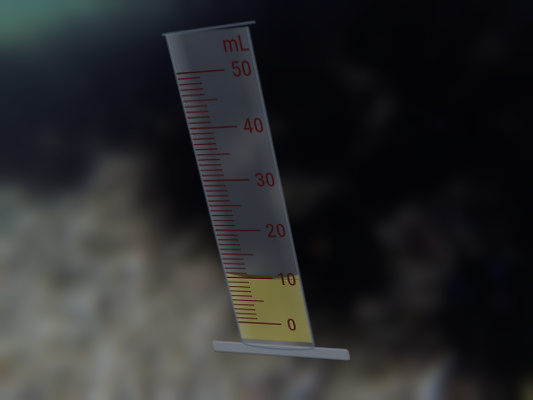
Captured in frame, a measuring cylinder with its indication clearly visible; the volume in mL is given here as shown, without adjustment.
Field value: 10 mL
